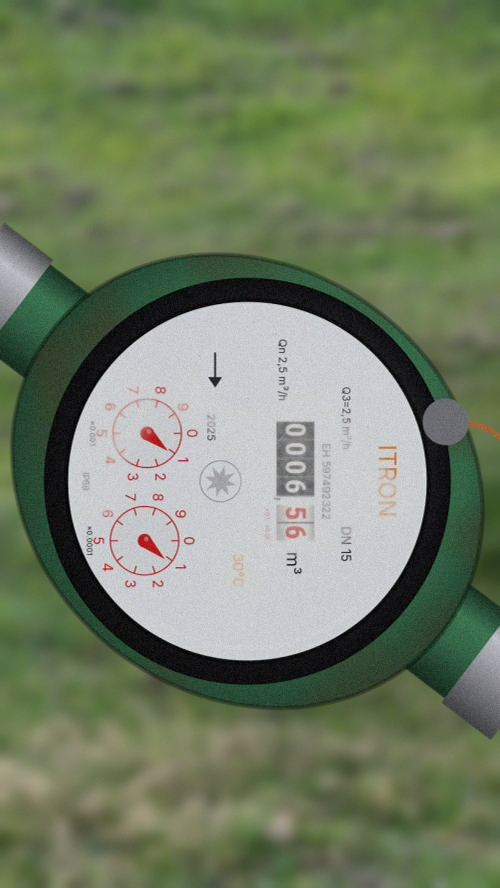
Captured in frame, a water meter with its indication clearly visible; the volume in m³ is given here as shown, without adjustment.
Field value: 6.5611 m³
